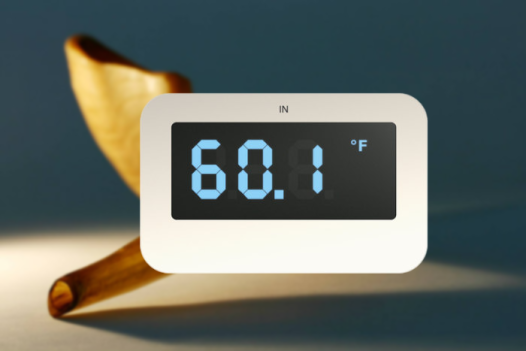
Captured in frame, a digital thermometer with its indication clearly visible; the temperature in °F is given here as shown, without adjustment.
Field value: 60.1 °F
